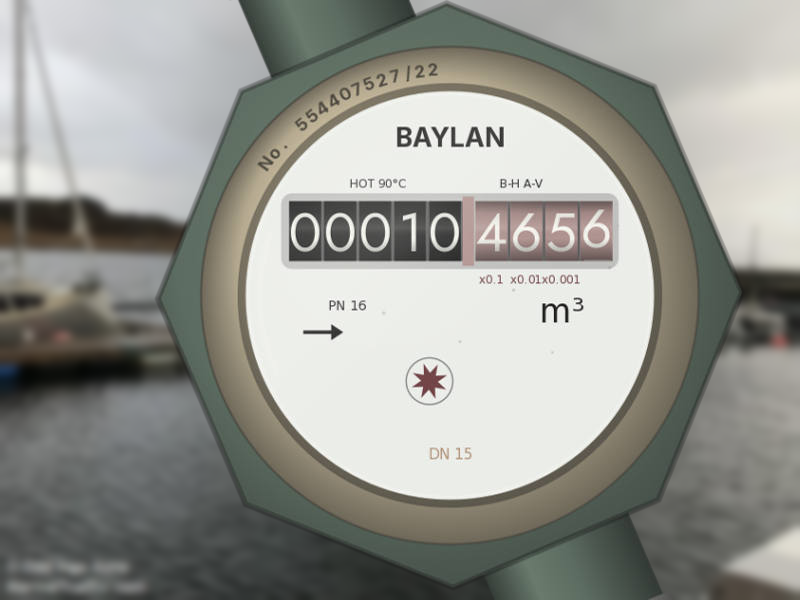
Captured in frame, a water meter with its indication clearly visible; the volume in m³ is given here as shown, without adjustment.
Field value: 10.4656 m³
